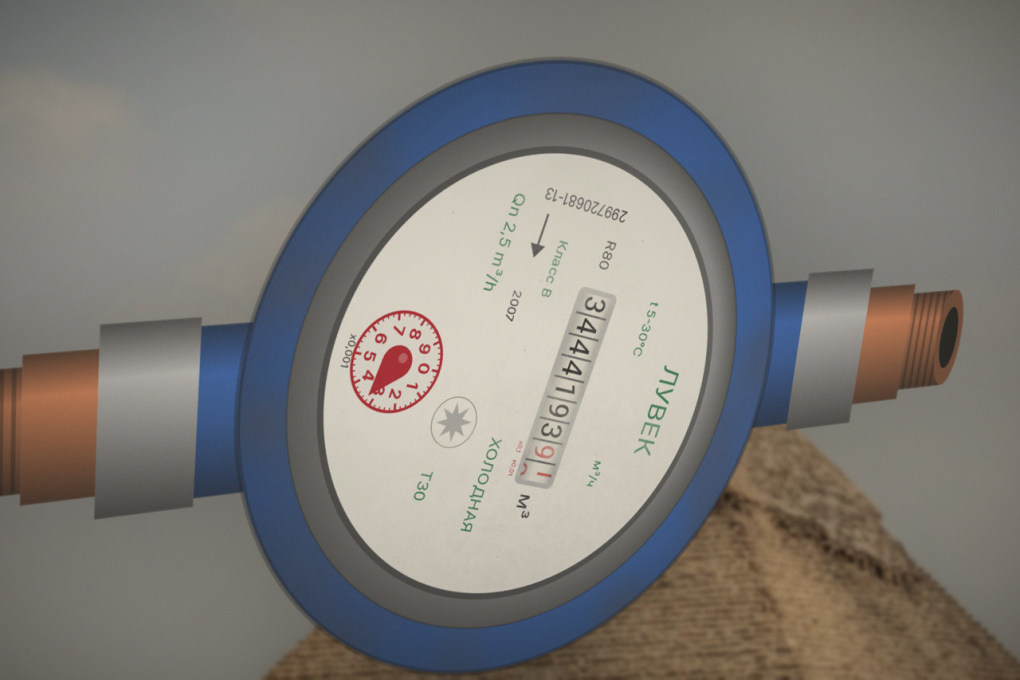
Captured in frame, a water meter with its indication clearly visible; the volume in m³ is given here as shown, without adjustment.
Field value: 3444193.913 m³
